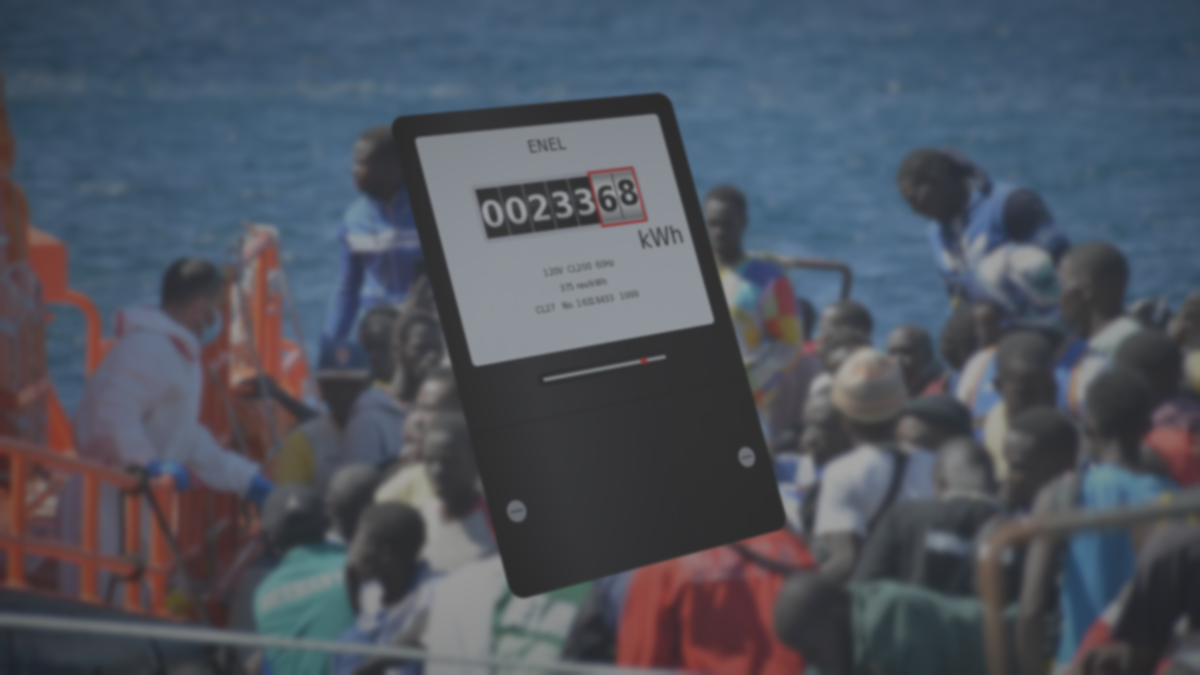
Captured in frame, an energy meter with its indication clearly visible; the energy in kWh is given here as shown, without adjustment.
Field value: 233.68 kWh
